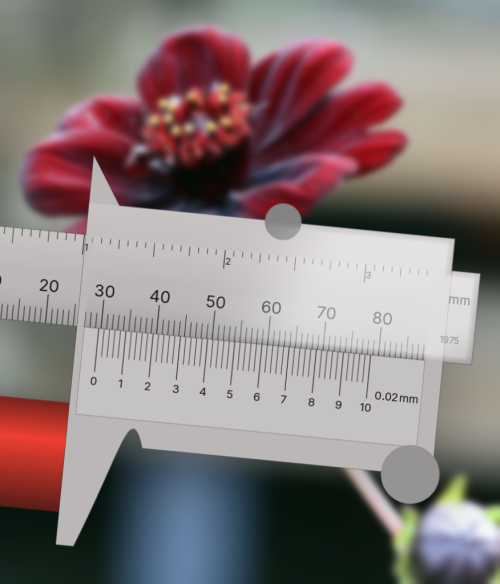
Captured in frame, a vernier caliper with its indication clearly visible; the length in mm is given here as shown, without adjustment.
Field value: 29.6 mm
